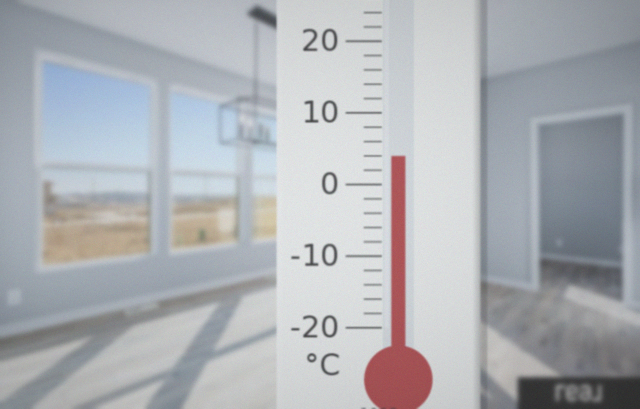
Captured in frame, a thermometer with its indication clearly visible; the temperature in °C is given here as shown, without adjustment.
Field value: 4 °C
